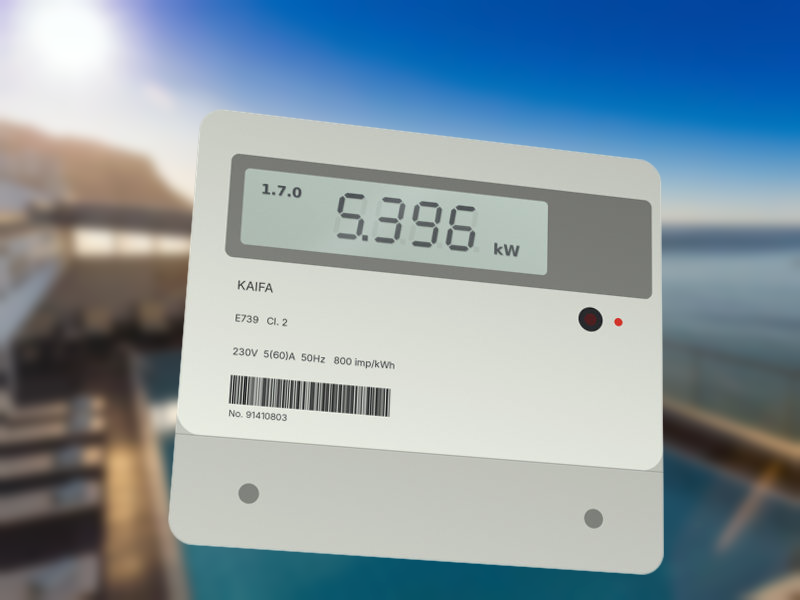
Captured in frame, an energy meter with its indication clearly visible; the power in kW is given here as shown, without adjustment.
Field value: 5.396 kW
